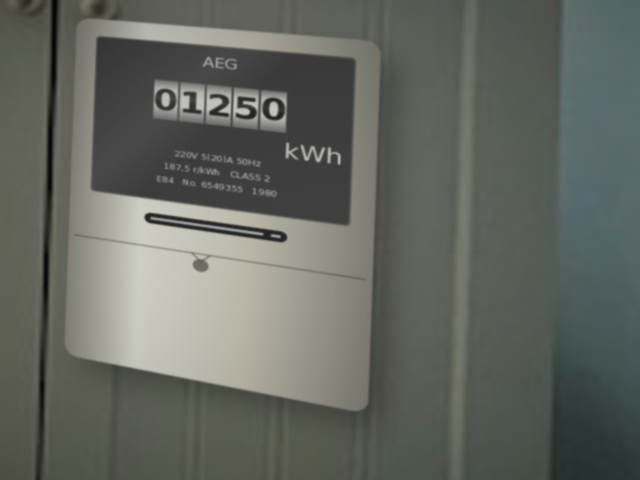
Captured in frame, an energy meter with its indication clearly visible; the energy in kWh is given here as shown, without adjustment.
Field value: 1250 kWh
